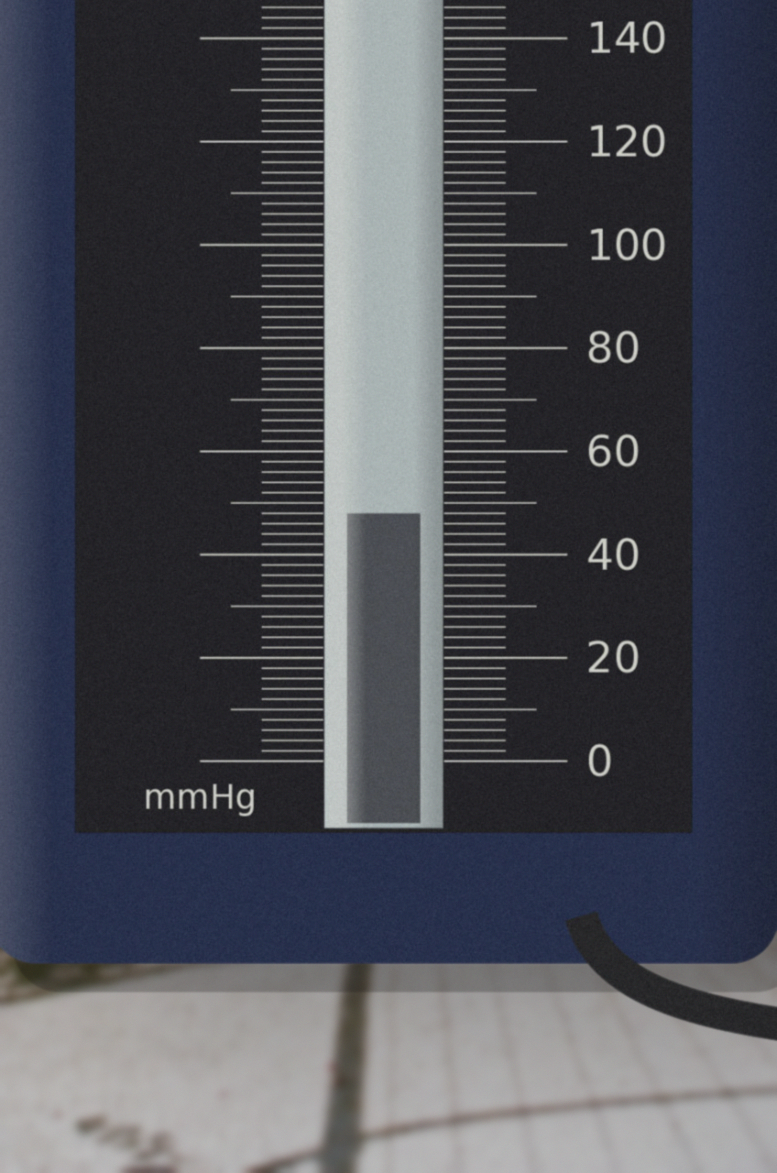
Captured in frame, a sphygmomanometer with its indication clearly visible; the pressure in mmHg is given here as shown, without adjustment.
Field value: 48 mmHg
